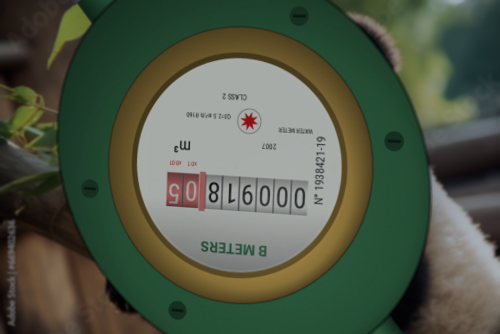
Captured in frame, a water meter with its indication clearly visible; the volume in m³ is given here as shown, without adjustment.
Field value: 918.05 m³
